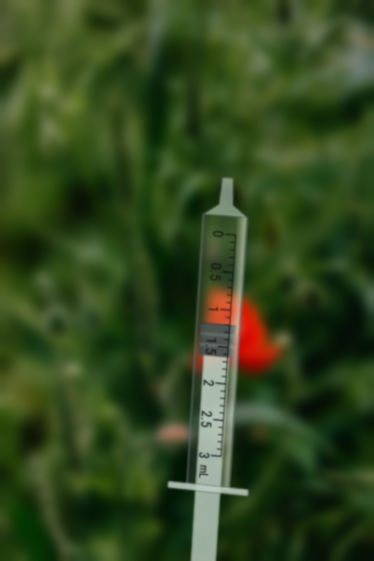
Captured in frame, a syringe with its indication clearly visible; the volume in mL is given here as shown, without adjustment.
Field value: 1.2 mL
